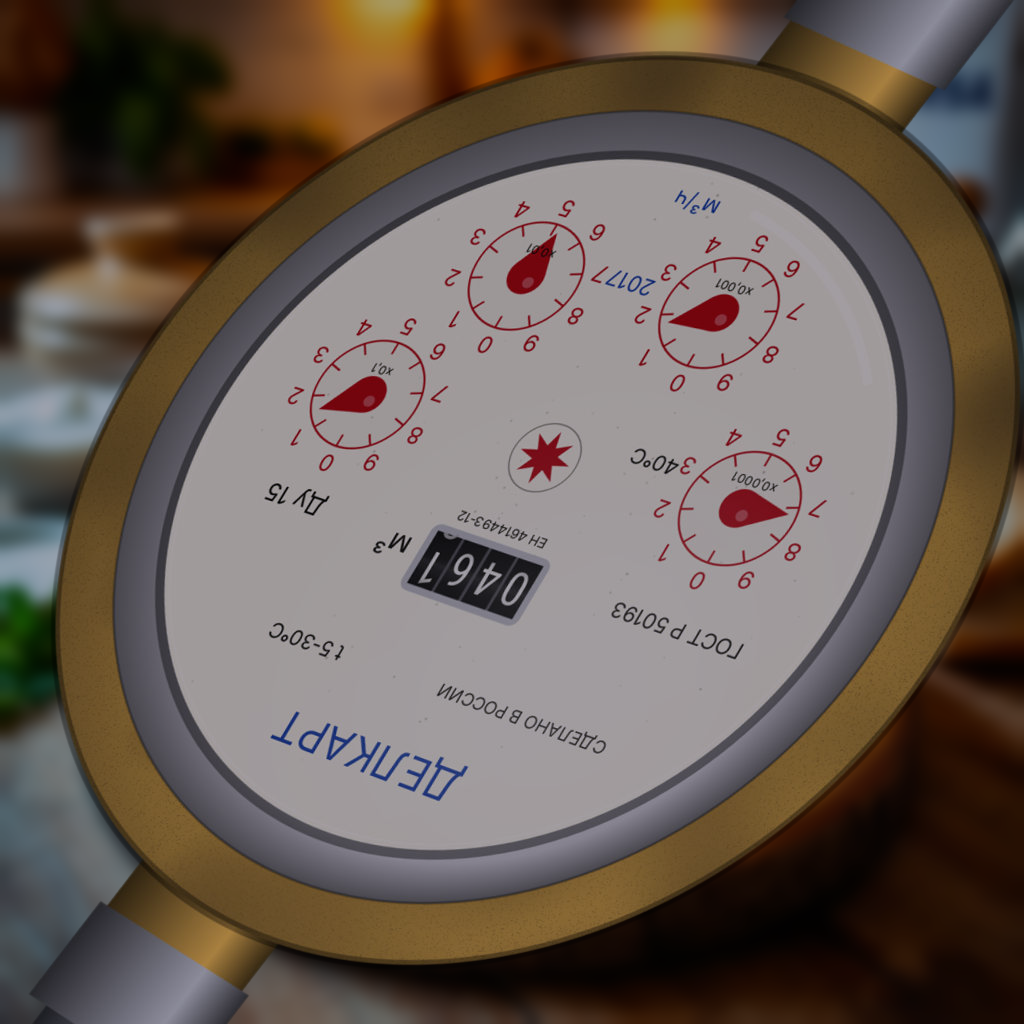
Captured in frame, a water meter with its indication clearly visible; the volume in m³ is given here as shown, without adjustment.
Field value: 461.1517 m³
